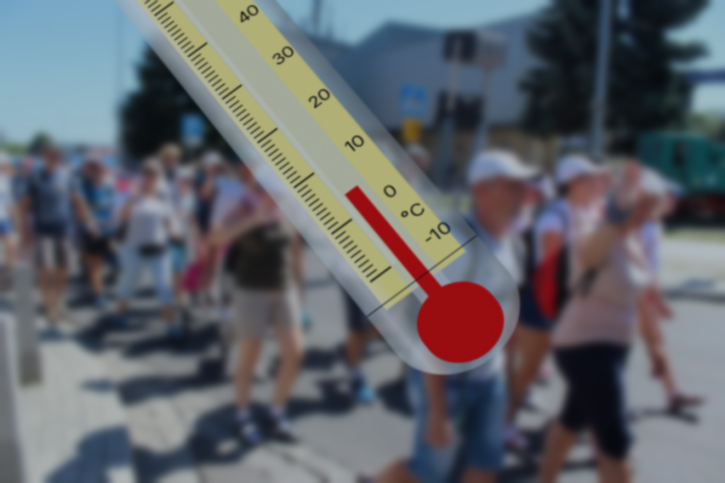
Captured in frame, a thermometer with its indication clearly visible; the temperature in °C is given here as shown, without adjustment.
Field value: 4 °C
